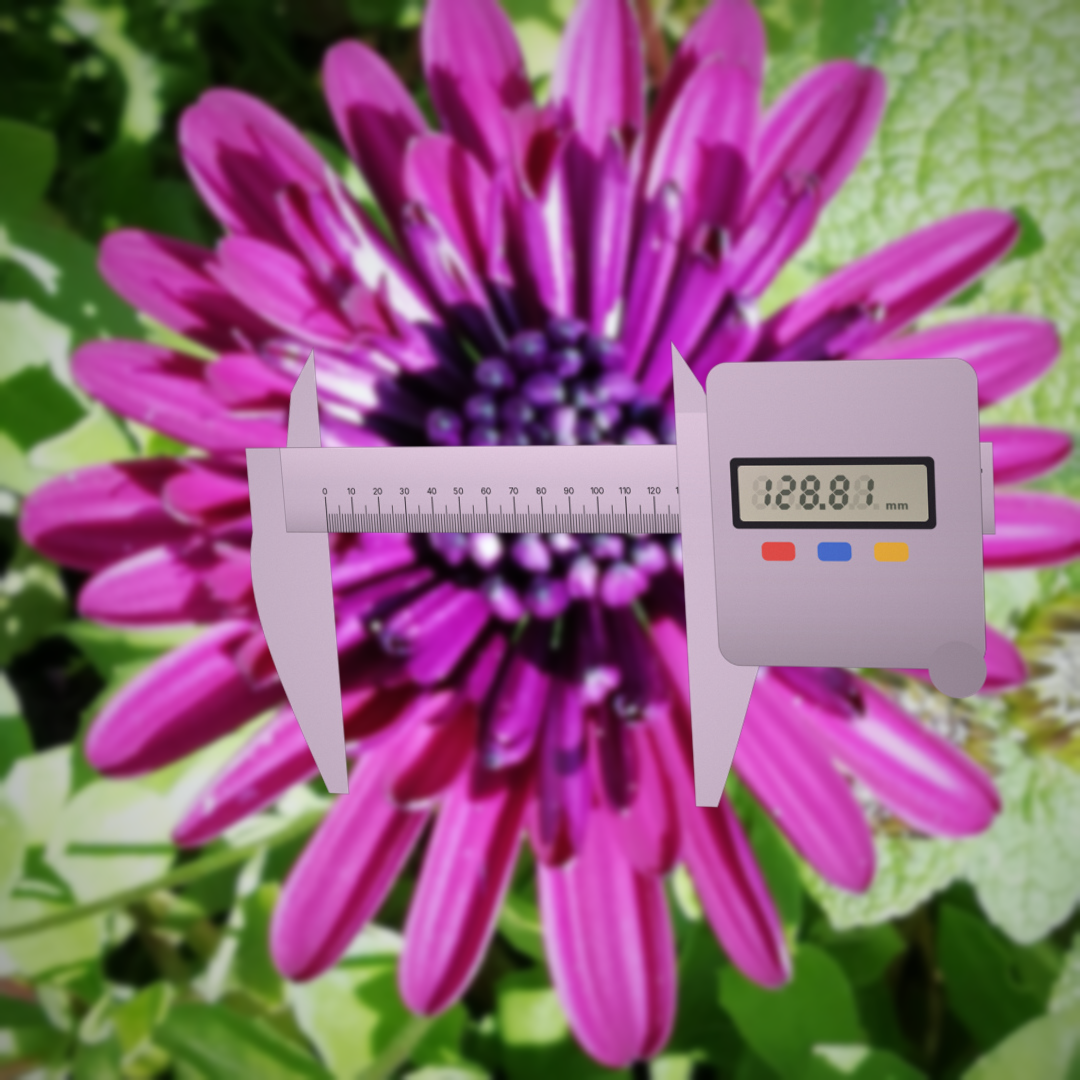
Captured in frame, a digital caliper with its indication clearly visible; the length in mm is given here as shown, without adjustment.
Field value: 128.81 mm
